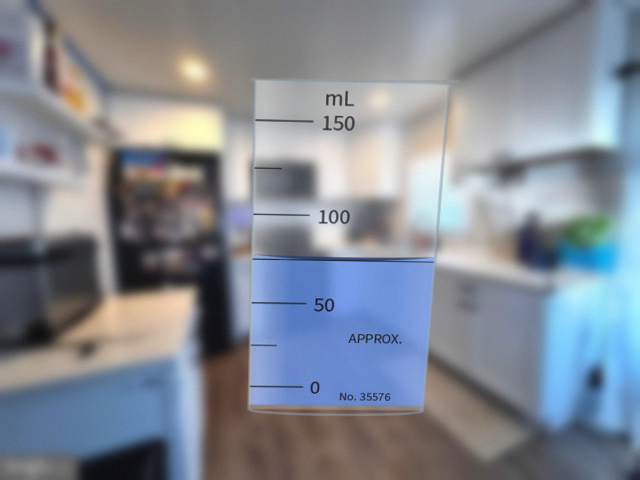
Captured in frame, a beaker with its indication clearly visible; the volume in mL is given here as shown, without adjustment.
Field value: 75 mL
